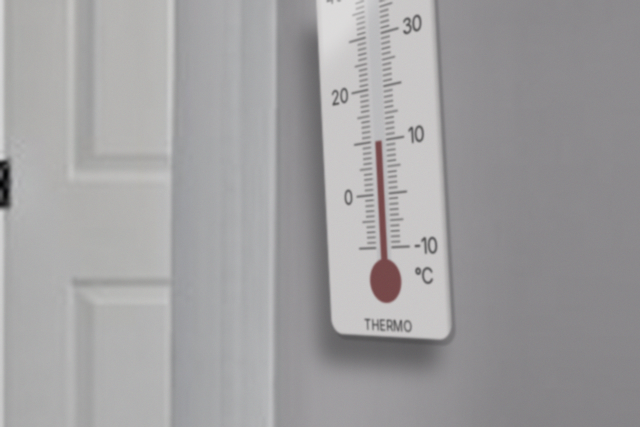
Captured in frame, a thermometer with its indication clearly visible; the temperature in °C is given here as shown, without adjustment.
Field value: 10 °C
